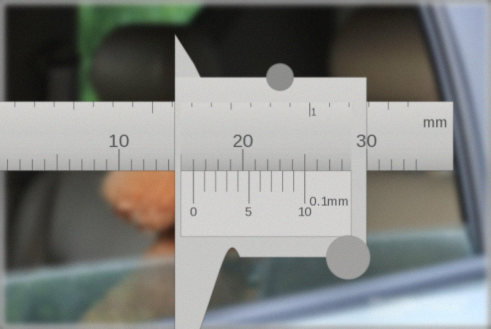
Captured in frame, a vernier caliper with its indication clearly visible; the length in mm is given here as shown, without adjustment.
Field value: 16.0 mm
